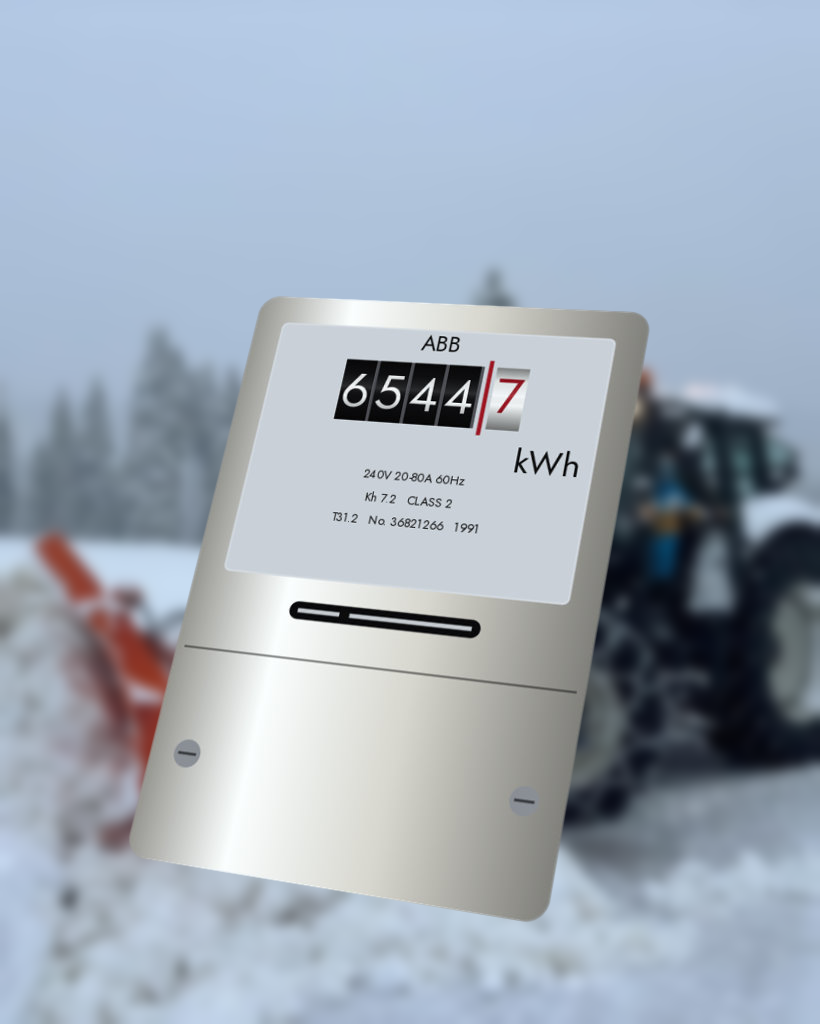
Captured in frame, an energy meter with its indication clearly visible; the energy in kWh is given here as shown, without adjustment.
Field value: 6544.7 kWh
